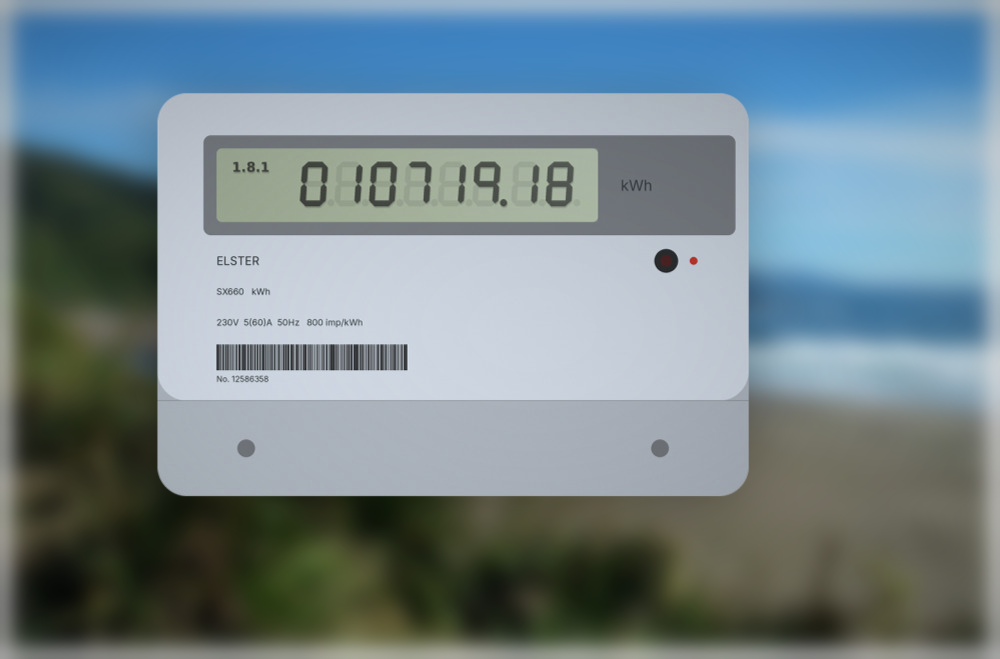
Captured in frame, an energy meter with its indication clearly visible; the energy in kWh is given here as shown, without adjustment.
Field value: 10719.18 kWh
